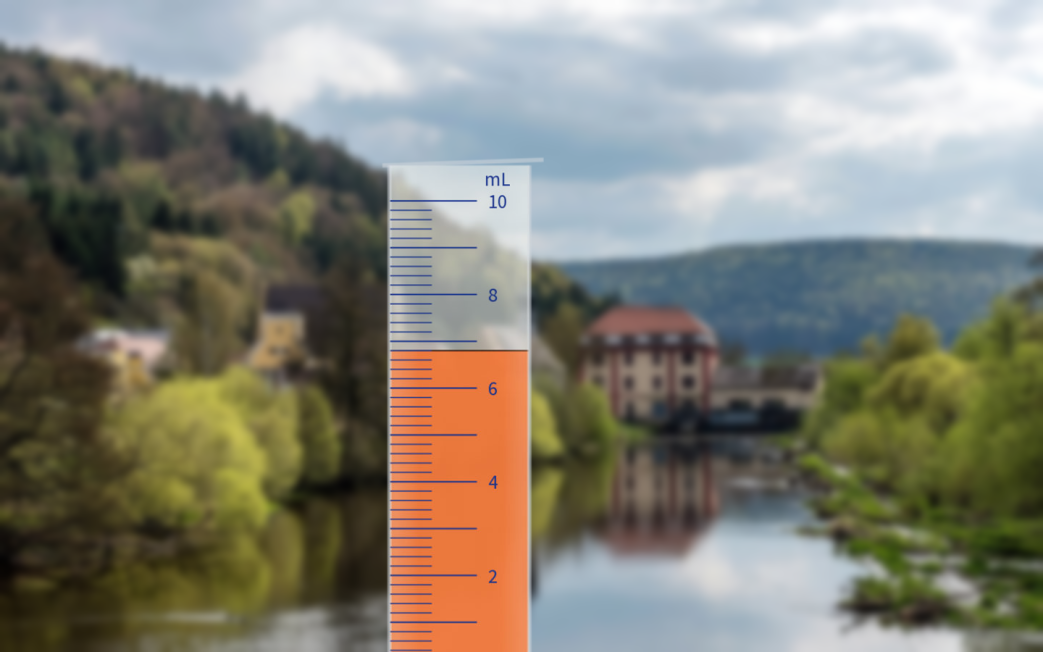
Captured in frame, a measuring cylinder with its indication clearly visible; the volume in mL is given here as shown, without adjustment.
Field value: 6.8 mL
